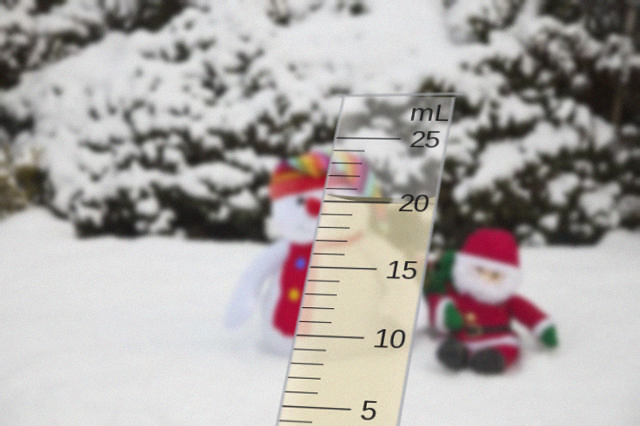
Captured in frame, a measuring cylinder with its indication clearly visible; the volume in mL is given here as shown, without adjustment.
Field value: 20 mL
